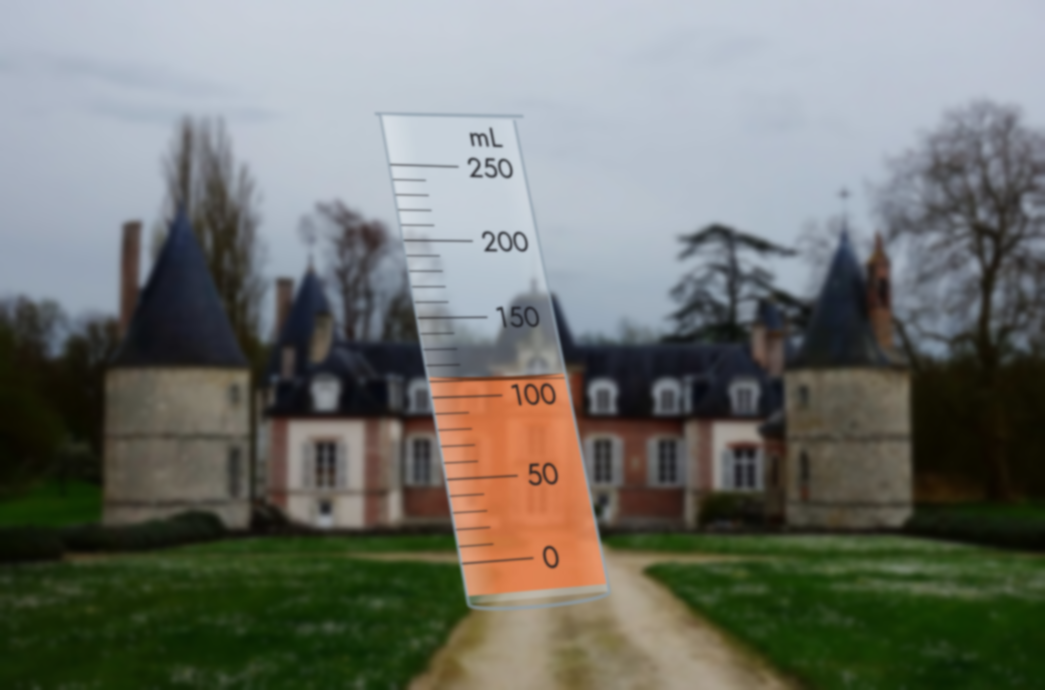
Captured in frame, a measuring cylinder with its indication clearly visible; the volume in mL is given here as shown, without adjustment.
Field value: 110 mL
